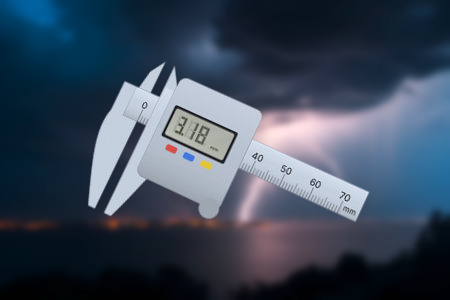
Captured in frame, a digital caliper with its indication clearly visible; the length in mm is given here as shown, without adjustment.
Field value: 3.18 mm
